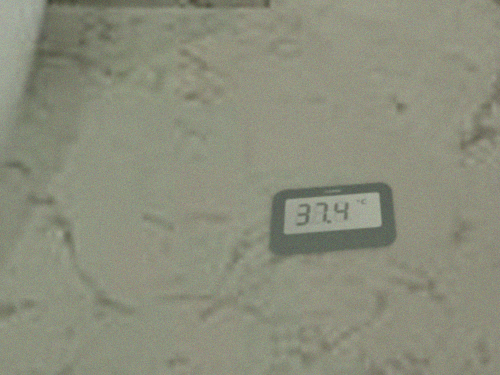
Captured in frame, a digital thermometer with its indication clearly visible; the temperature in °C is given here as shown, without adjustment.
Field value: 37.4 °C
